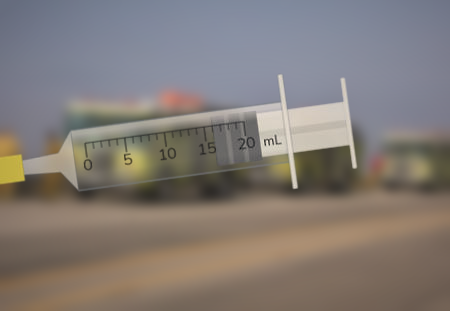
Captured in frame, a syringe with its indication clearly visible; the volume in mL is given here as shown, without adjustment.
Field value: 16 mL
